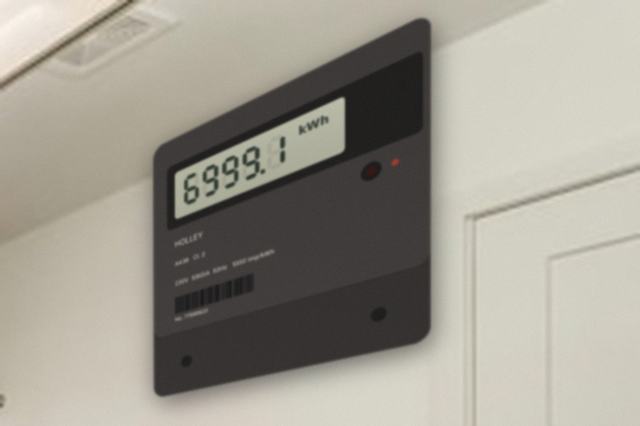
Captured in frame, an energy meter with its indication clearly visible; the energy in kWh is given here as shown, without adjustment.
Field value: 6999.1 kWh
